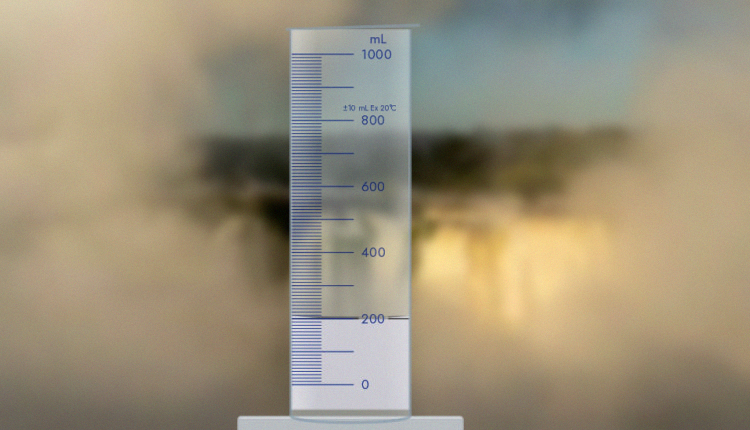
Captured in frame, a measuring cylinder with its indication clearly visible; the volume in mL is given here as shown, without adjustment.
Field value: 200 mL
